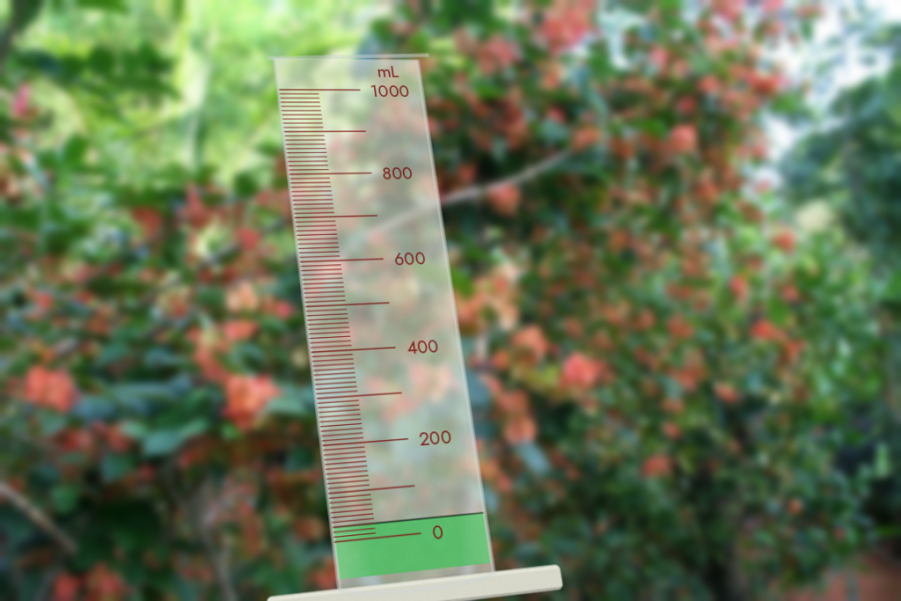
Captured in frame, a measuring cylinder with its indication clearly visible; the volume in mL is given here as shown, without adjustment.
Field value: 30 mL
